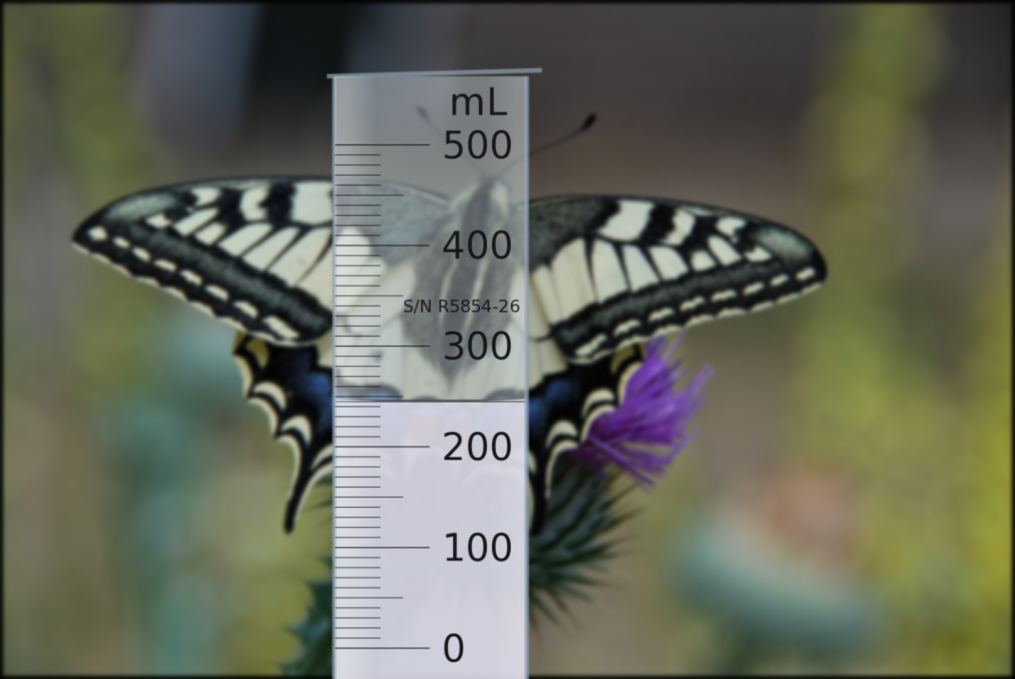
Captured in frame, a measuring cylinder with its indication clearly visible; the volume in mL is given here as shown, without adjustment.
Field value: 245 mL
